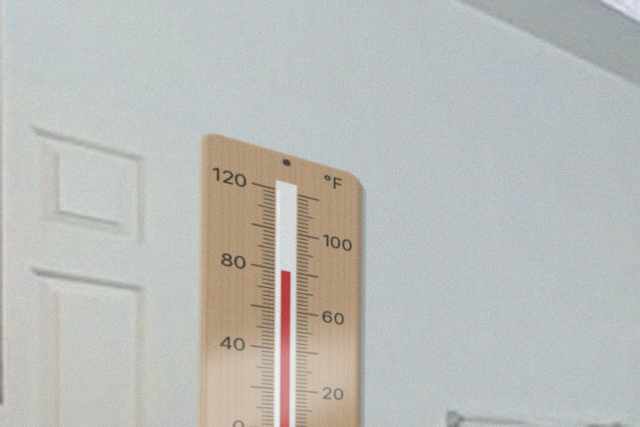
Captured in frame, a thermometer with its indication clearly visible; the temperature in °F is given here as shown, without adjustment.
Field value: 80 °F
